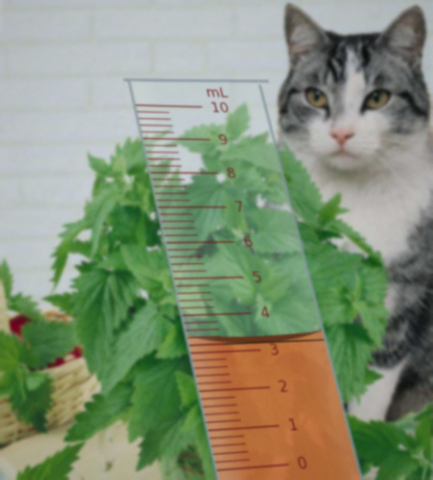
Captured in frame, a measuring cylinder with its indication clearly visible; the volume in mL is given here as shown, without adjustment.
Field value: 3.2 mL
